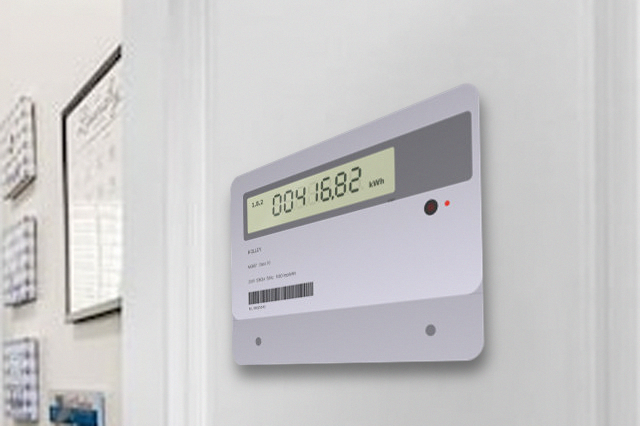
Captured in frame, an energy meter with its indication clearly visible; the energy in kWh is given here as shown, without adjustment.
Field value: 416.82 kWh
